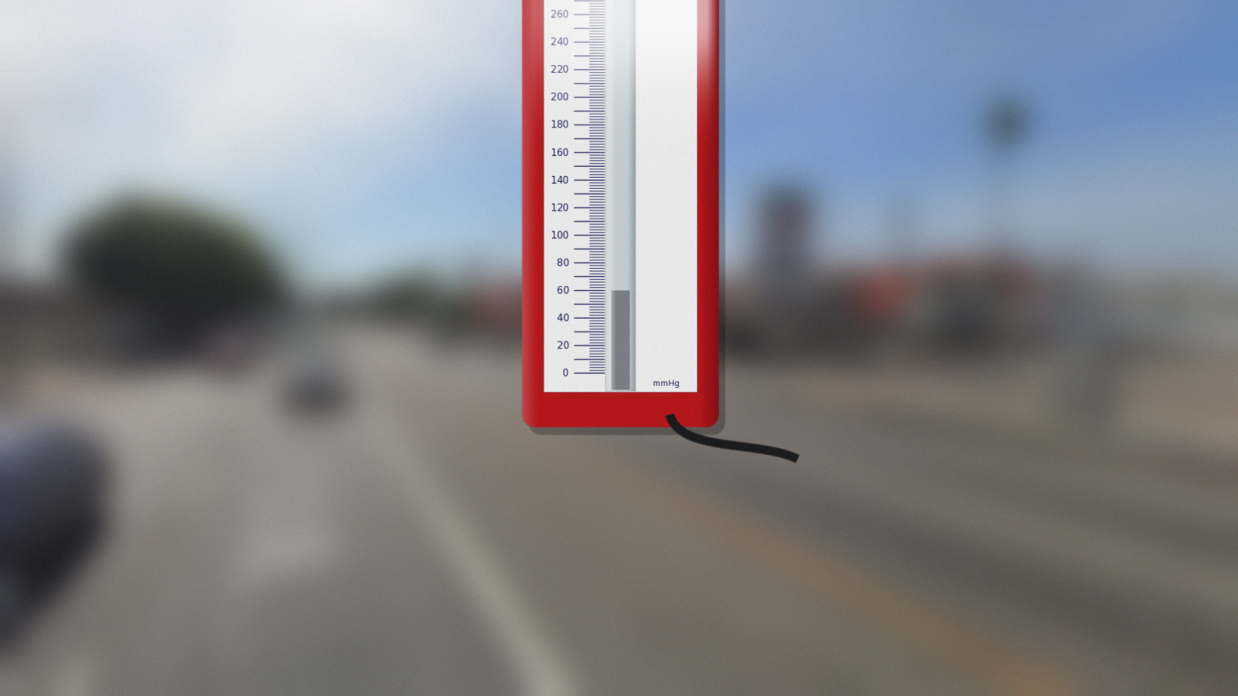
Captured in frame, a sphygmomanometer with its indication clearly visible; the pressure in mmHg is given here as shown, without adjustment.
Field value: 60 mmHg
